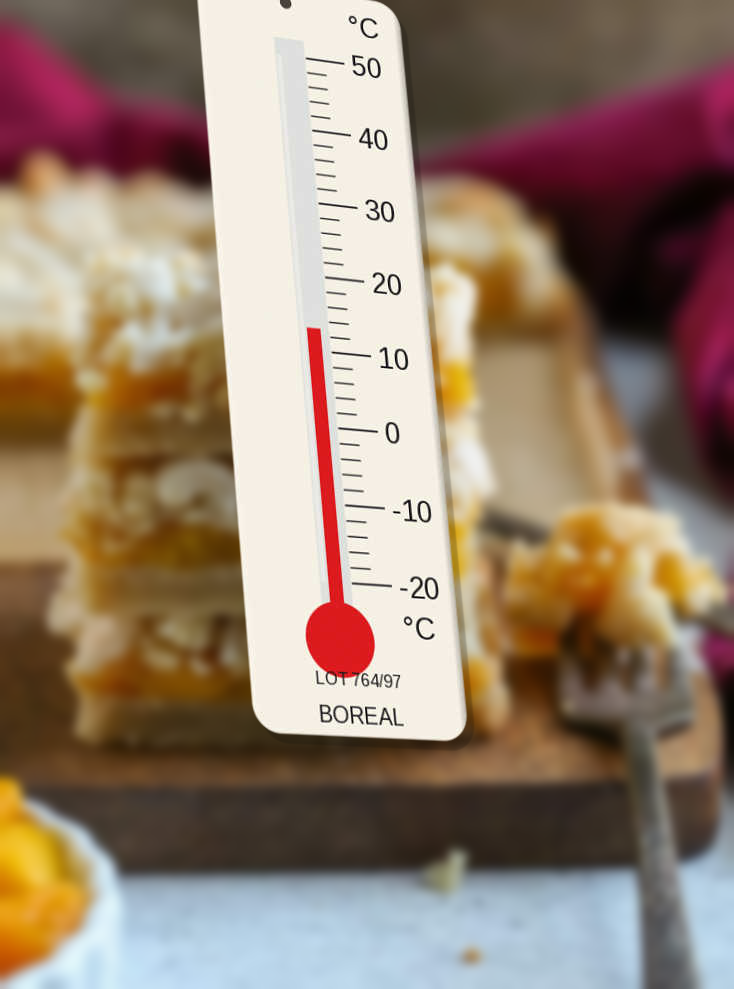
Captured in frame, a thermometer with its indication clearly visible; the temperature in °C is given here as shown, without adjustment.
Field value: 13 °C
